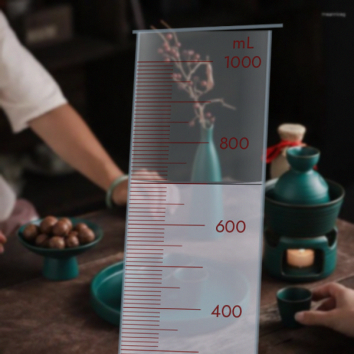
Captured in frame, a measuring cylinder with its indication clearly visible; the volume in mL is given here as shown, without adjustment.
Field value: 700 mL
